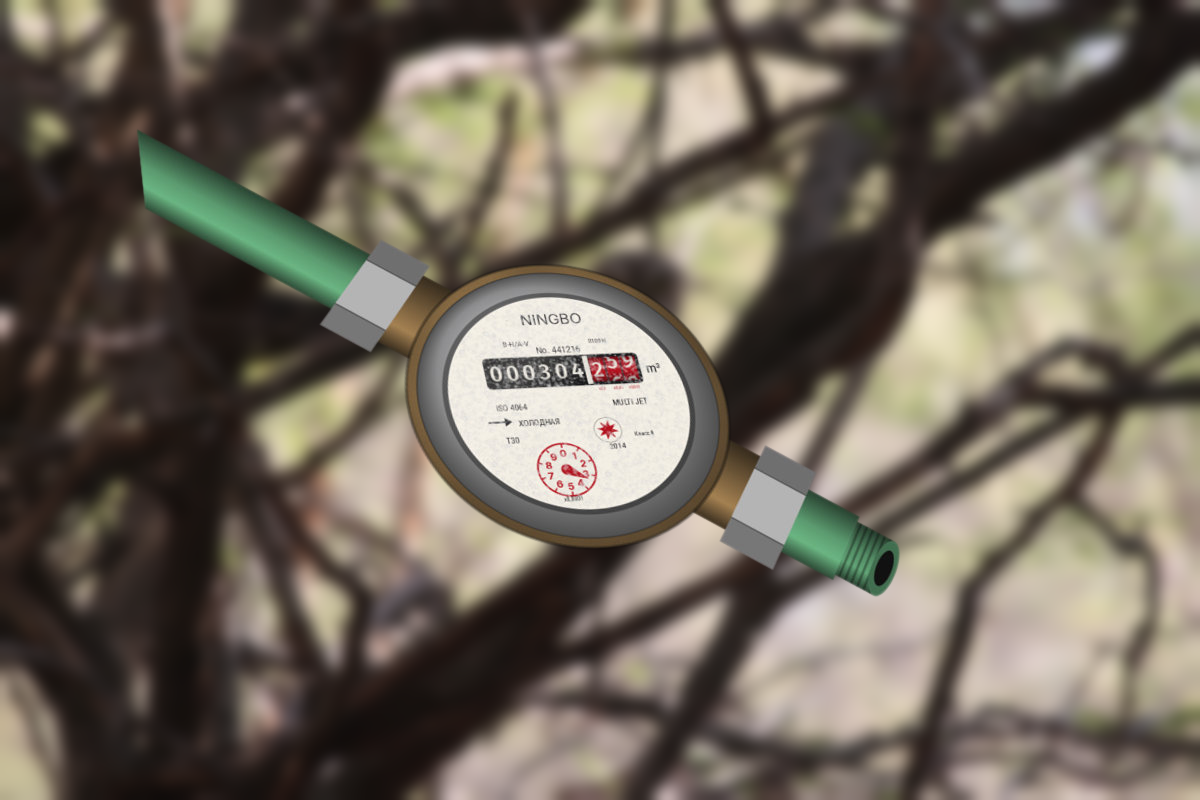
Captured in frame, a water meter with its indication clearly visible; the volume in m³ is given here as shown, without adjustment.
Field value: 304.2593 m³
